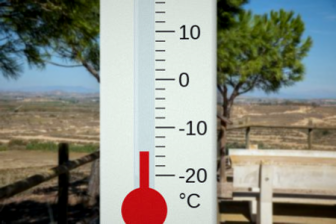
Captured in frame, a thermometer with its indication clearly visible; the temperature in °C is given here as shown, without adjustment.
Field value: -15 °C
